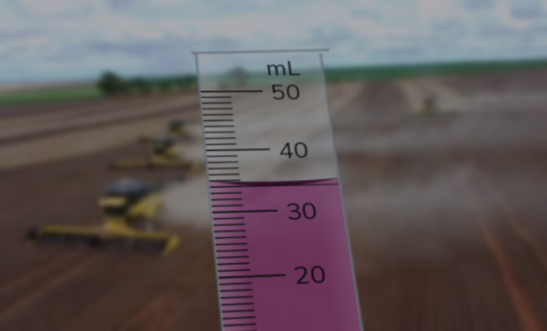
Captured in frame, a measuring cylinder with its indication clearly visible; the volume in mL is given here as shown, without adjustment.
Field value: 34 mL
